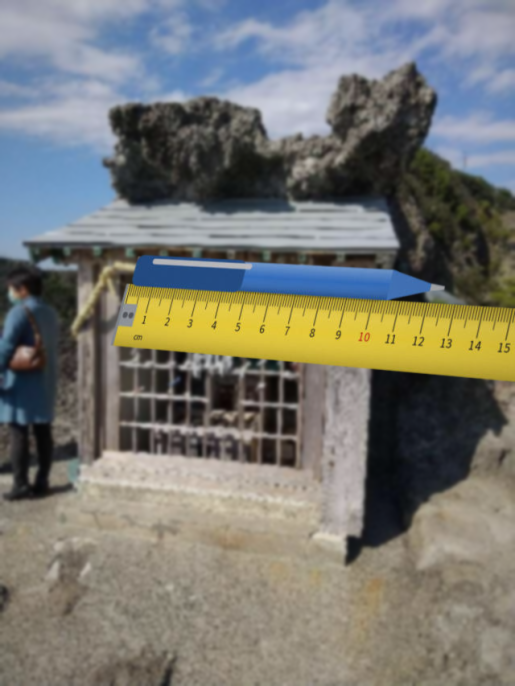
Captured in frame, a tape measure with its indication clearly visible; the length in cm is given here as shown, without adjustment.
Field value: 12.5 cm
